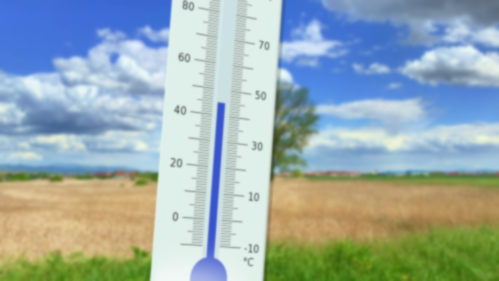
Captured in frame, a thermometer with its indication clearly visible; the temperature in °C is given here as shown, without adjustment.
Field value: 45 °C
